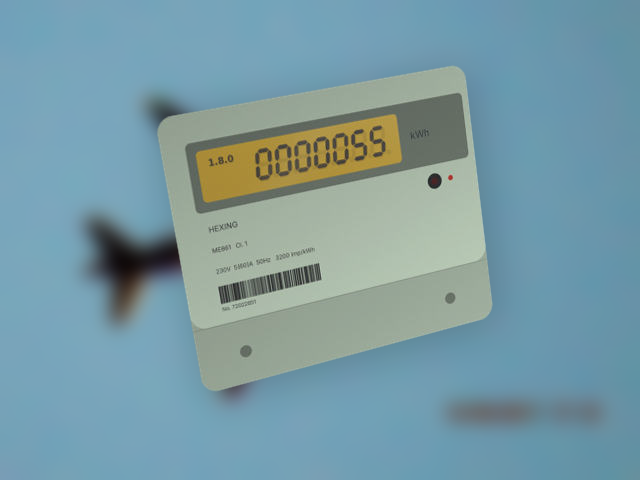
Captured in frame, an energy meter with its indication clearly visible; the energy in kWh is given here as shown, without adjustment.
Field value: 55 kWh
